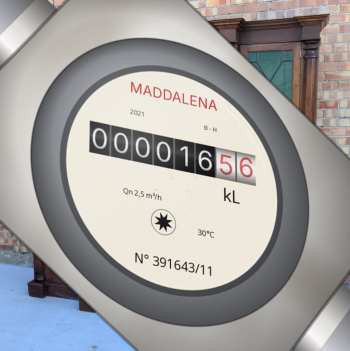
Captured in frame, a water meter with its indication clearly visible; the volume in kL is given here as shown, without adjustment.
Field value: 16.56 kL
